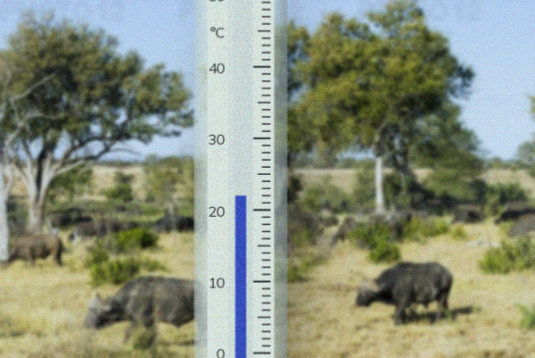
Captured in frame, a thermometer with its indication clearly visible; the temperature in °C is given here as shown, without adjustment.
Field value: 22 °C
